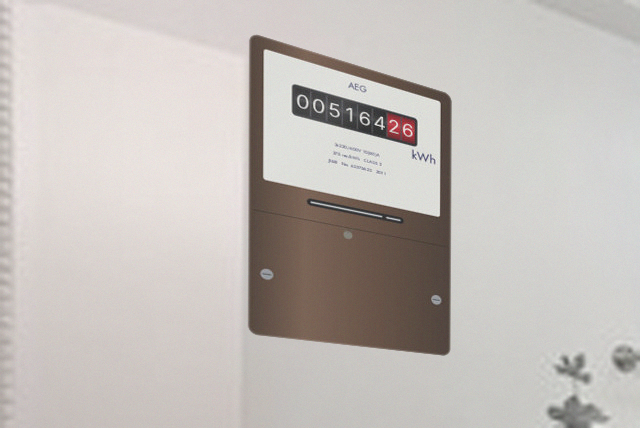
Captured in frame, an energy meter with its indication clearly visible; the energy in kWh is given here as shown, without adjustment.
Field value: 5164.26 kWh
